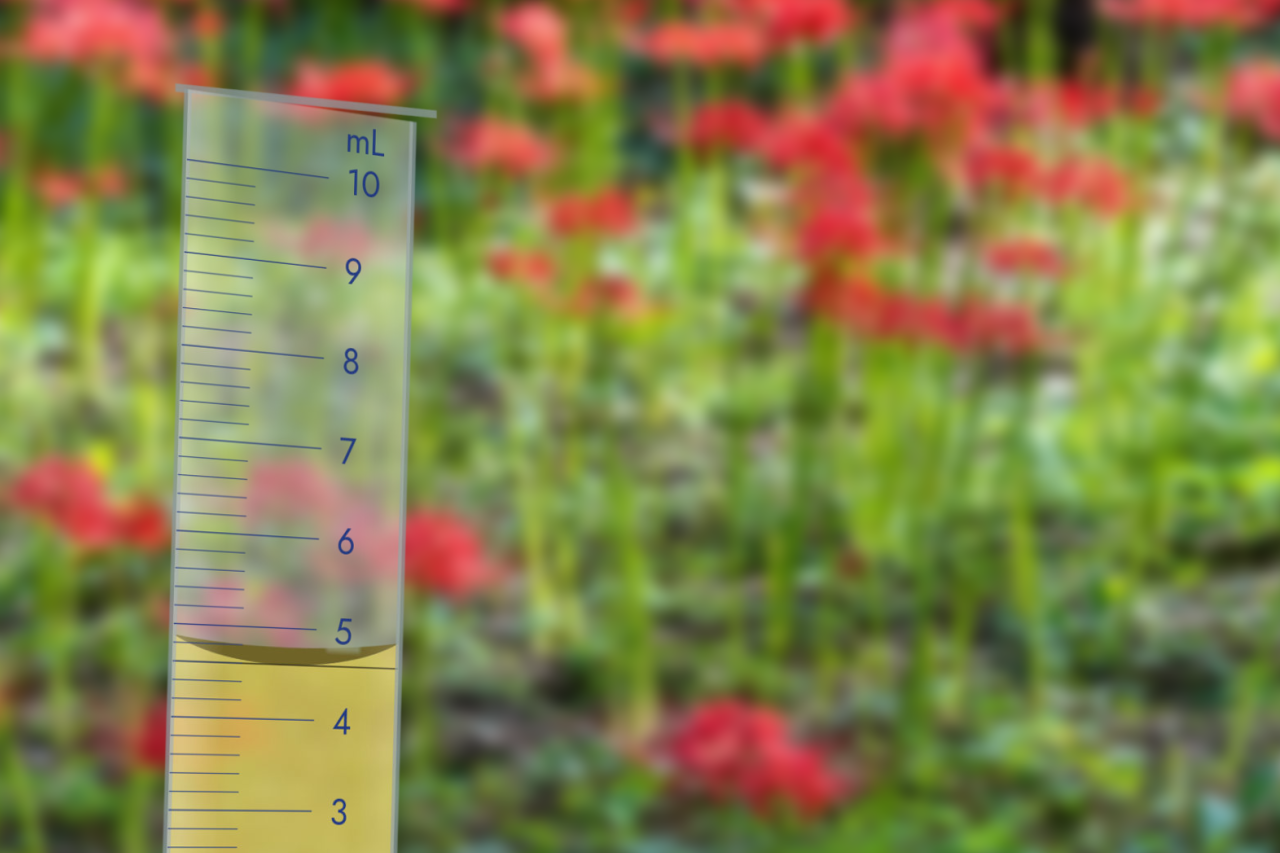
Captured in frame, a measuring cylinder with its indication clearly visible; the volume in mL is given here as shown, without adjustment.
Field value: 4.6 mL
